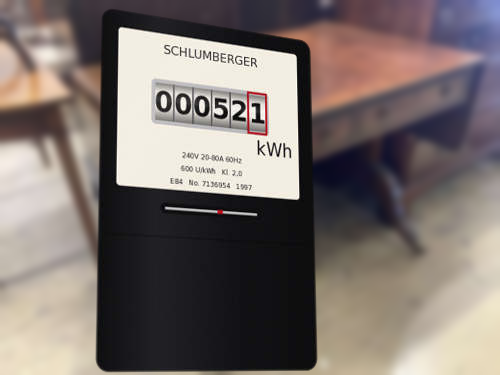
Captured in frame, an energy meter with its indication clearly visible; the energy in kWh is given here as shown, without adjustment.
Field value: 52.1 kWh
